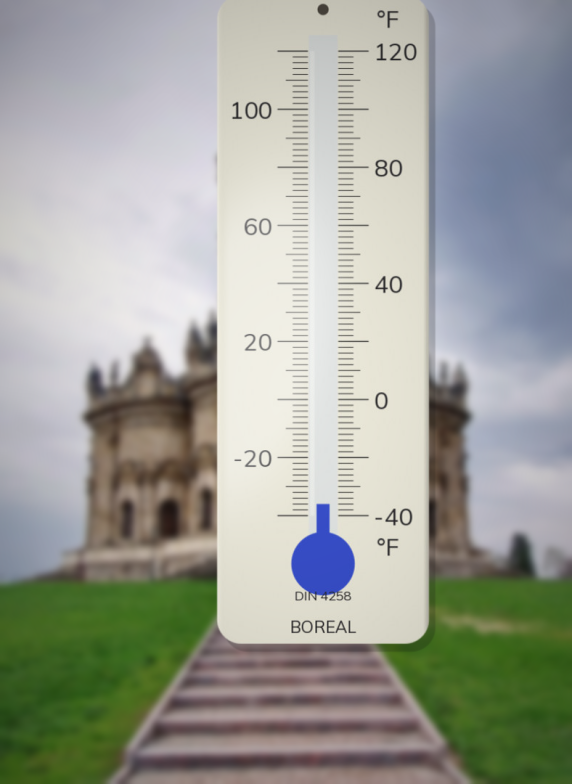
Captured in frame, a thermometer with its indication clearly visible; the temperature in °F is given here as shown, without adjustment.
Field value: -36 °F
